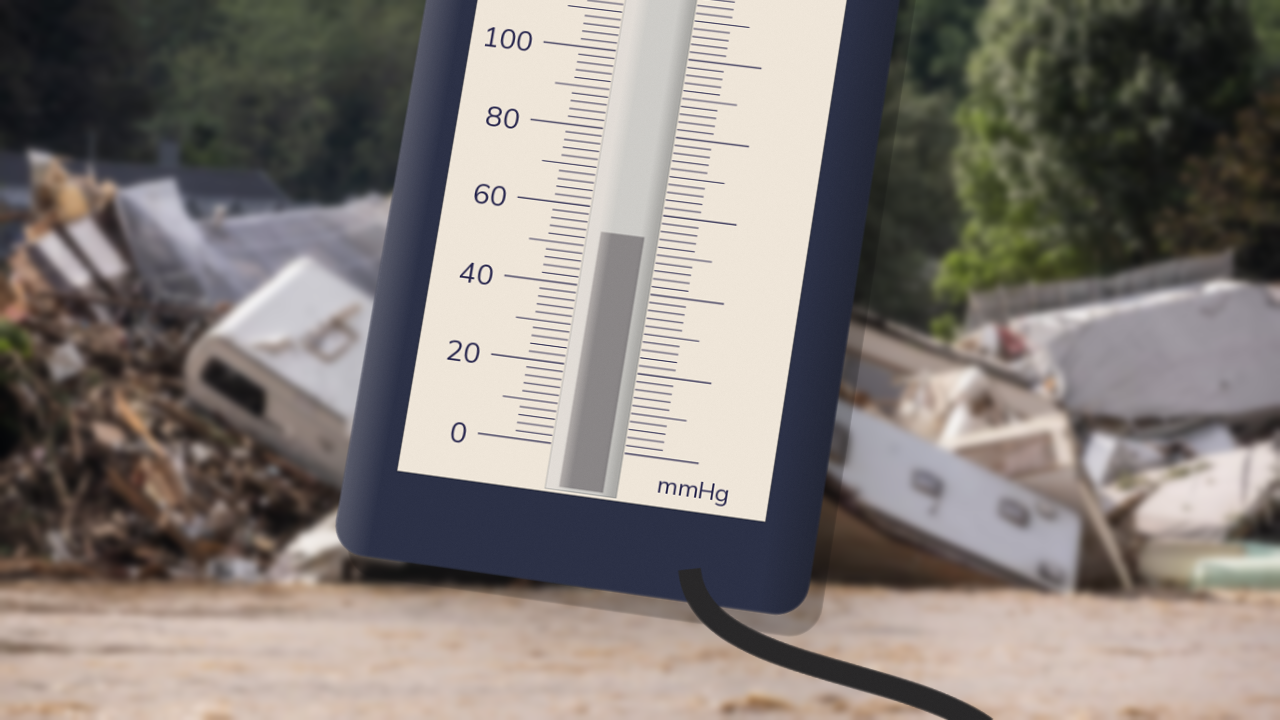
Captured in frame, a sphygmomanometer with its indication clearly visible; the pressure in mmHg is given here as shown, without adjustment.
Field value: 54 mmHg
